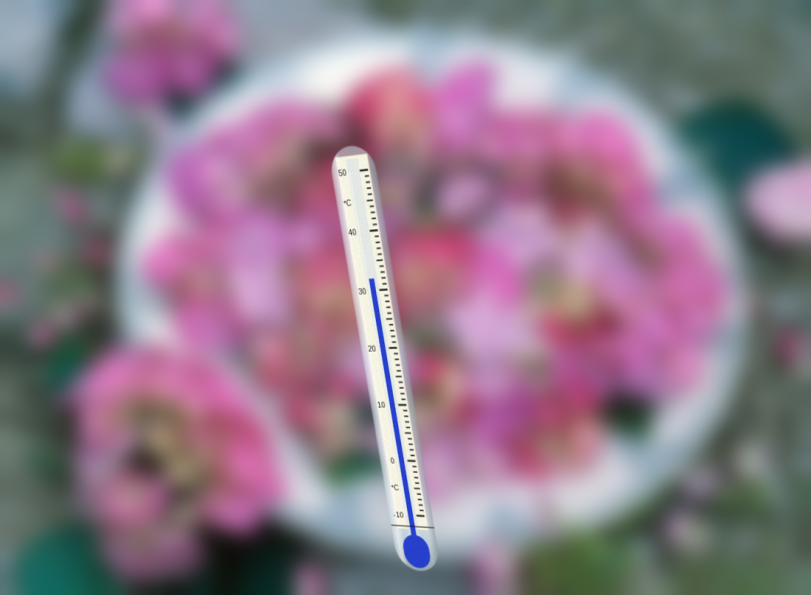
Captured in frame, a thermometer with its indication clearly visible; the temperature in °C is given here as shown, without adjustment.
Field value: 32 °C
